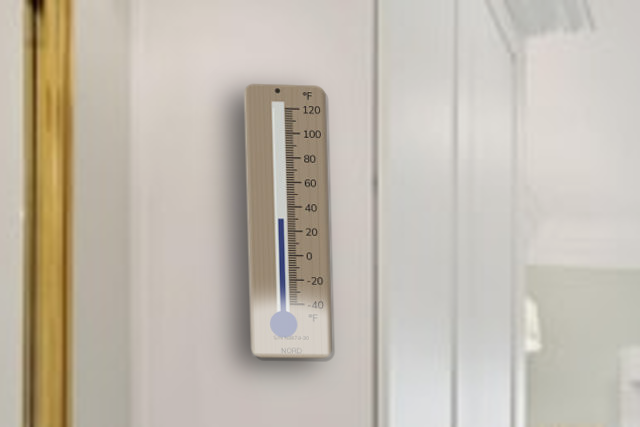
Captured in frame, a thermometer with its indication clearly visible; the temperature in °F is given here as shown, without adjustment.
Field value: 30 °F
